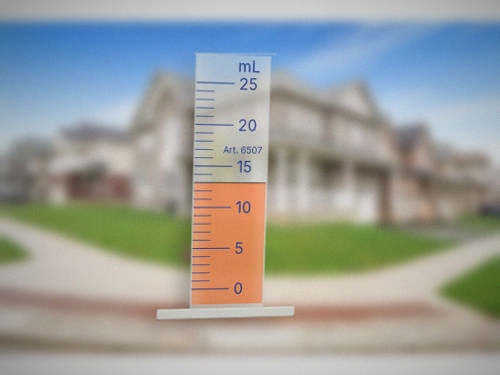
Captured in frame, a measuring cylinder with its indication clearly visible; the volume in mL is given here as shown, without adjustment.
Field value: 13 mL
